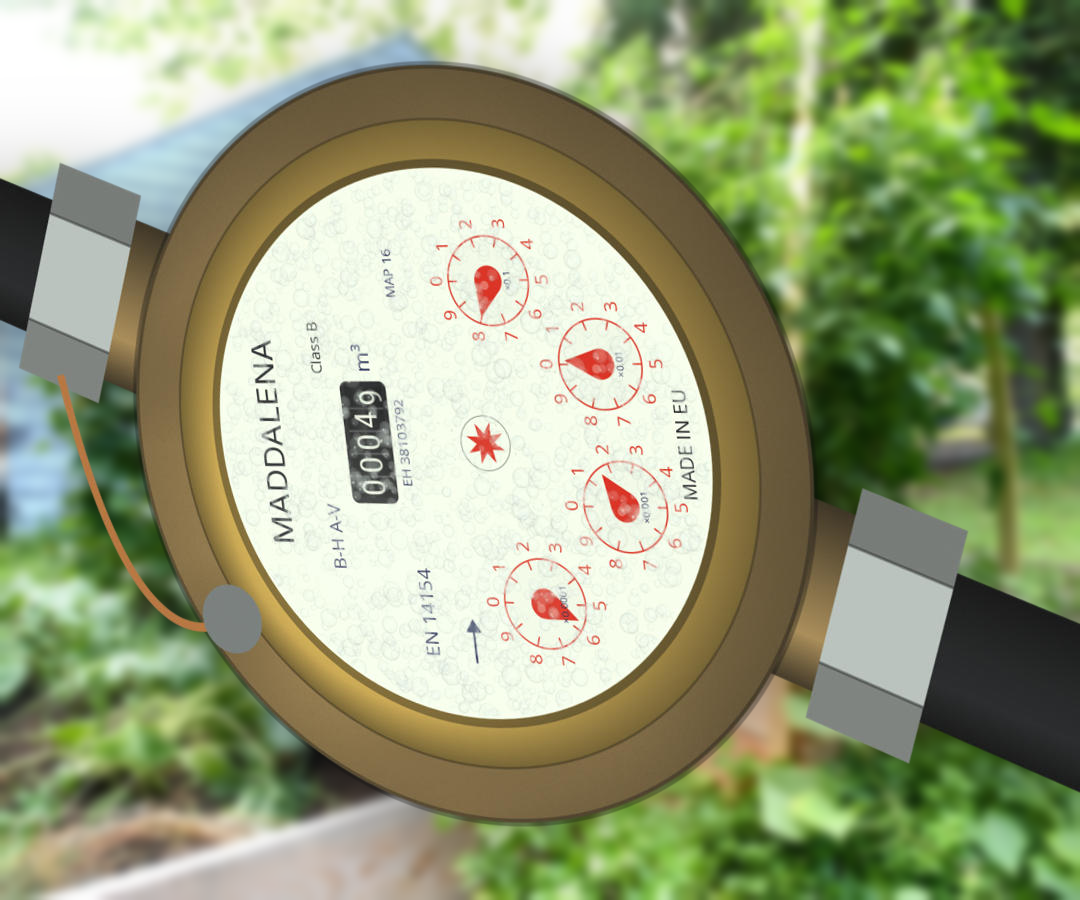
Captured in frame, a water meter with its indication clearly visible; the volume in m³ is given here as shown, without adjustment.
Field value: 48.8015 m³
